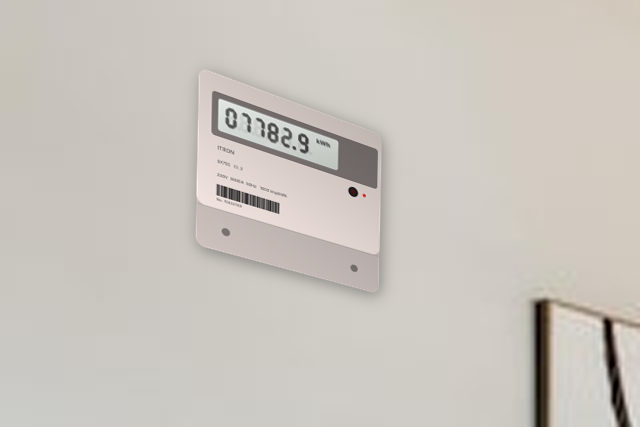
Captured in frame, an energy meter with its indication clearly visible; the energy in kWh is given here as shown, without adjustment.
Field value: 7782.9 kWh
